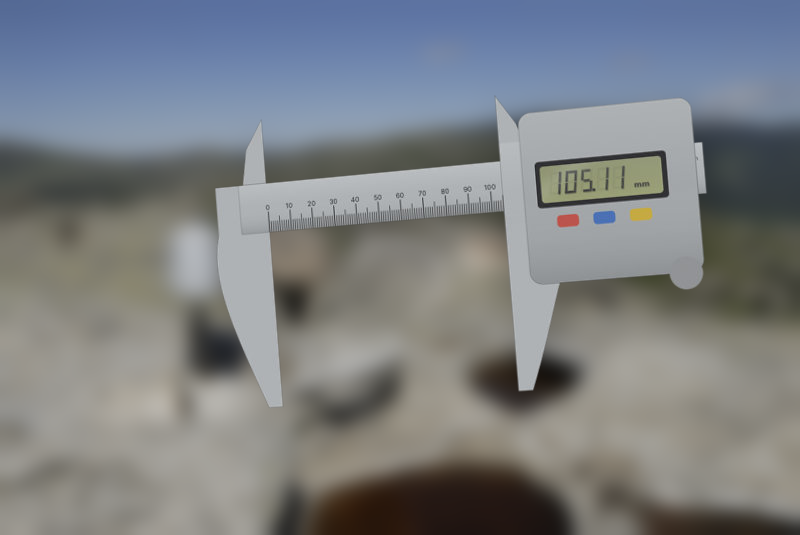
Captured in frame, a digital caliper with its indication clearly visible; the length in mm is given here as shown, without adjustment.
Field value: 105.11 mm
